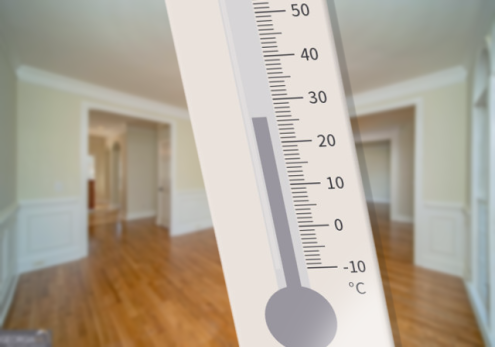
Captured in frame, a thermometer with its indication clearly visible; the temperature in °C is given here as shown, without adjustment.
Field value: 26 °C
